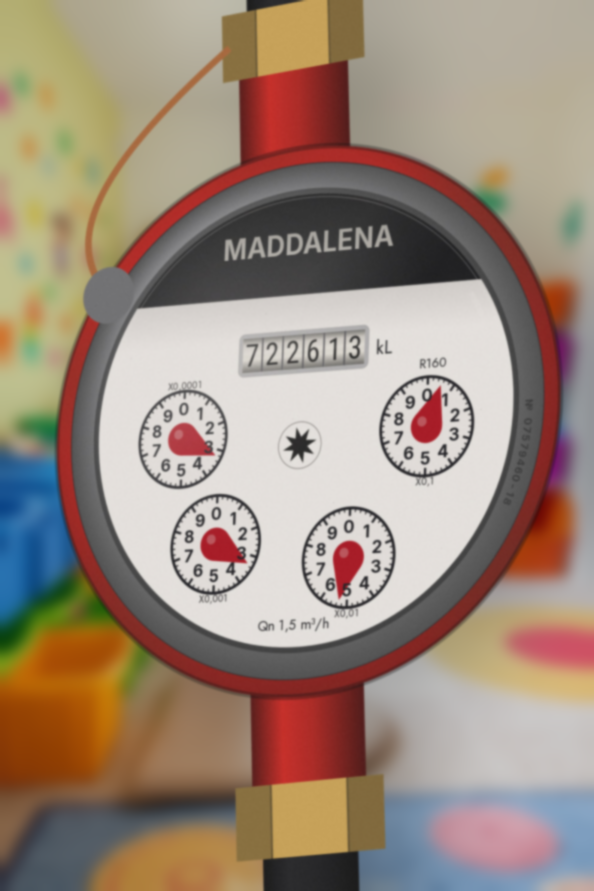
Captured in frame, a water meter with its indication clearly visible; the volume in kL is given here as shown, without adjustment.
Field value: 722613.0533 kL
